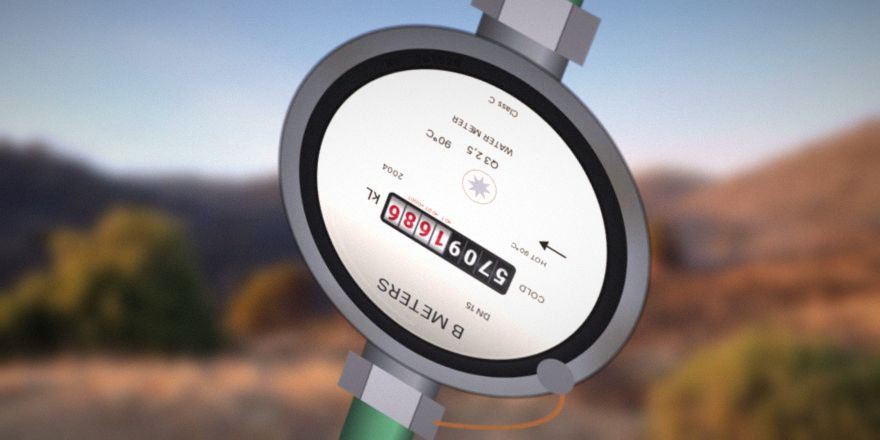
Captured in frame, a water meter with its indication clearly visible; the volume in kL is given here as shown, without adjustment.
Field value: 5709.1686 kL
